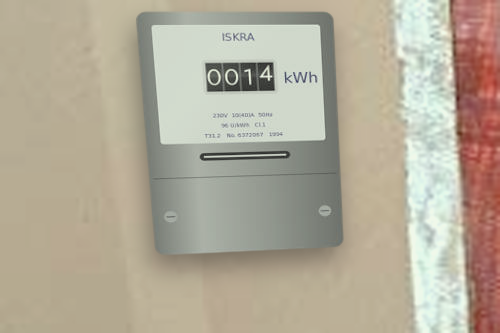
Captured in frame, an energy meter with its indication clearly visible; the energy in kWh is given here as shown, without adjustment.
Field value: 14 kWh
